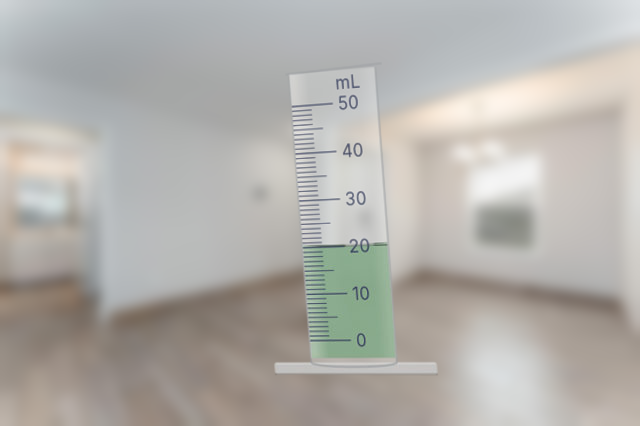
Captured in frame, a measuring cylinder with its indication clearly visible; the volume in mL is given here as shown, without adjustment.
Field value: 20 mL
